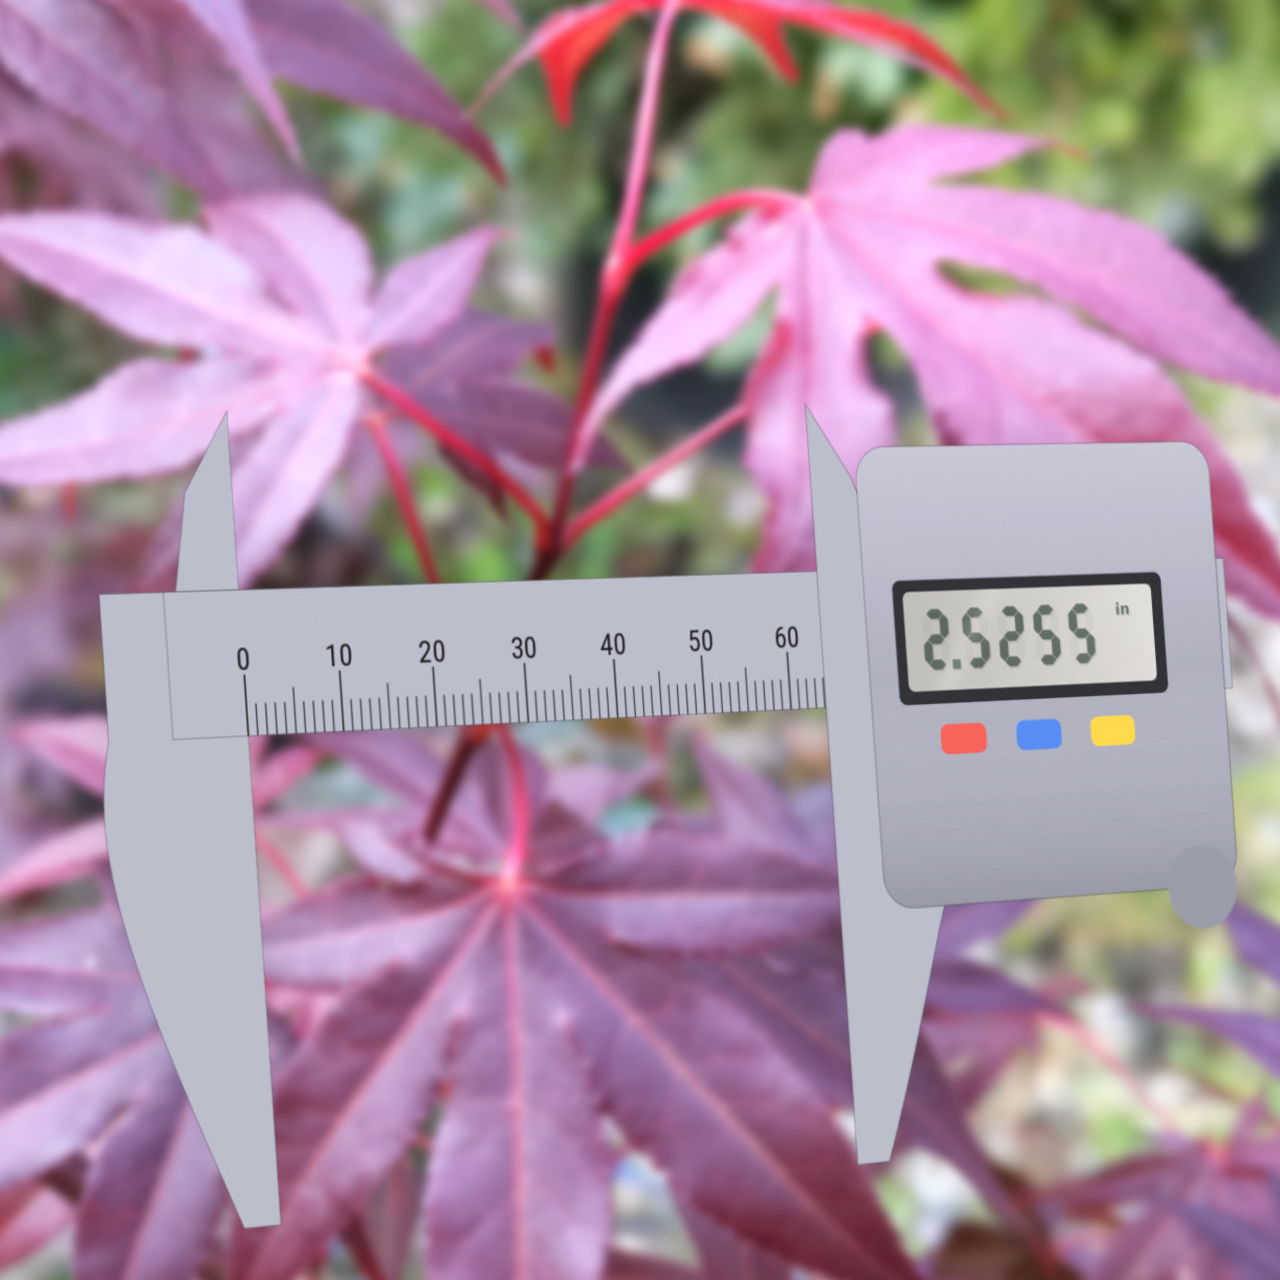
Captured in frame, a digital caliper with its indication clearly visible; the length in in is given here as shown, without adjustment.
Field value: 2.5255 in
